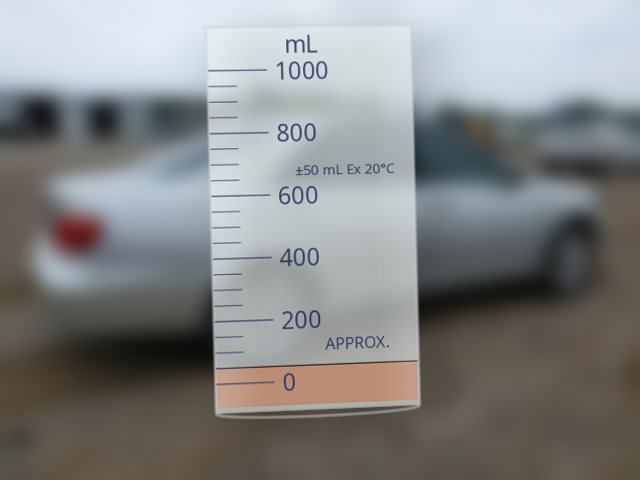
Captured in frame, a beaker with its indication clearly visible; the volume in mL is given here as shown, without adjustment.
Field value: 50 mL
